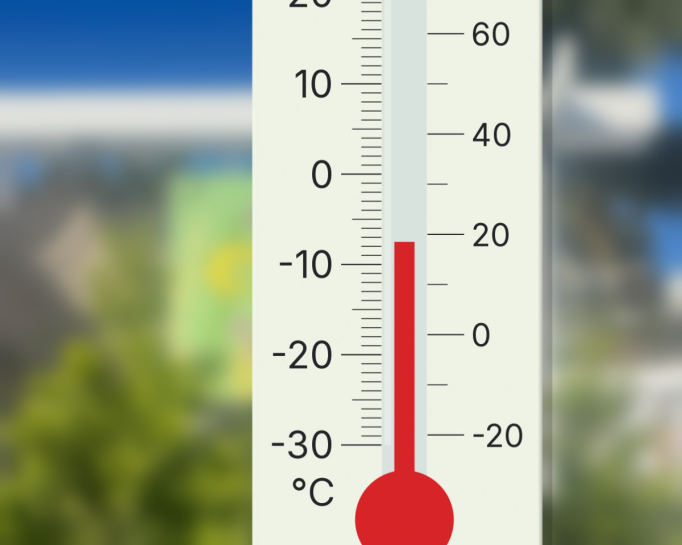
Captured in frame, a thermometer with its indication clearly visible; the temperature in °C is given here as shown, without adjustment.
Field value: -7.5 °C
